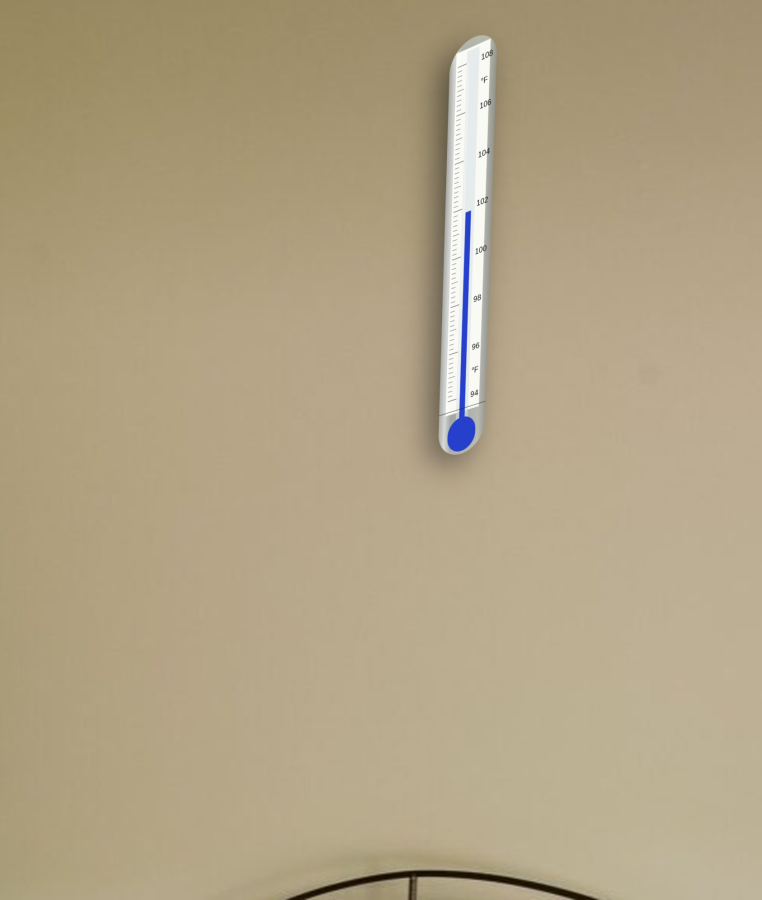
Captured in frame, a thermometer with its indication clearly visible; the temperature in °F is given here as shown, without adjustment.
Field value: 101.8 °F
